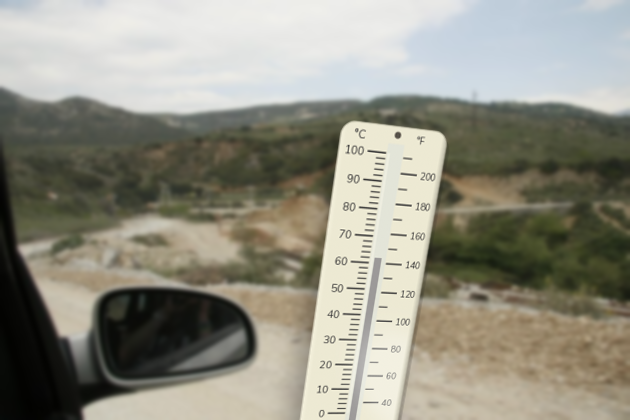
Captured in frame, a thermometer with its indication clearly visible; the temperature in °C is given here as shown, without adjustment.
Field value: 62 °C
